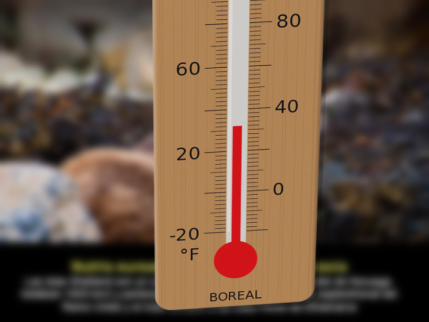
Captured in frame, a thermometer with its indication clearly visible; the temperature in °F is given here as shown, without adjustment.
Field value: 32 °F
